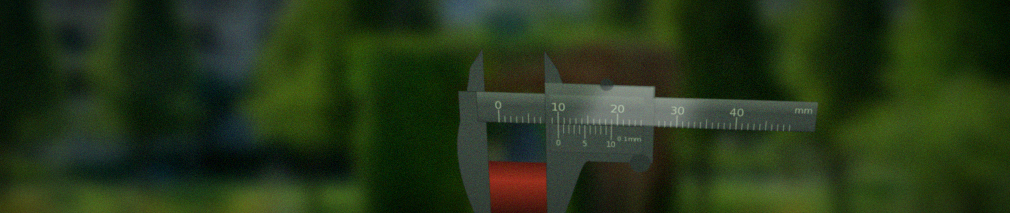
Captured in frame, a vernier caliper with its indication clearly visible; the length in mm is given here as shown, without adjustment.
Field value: 10.0 mm
